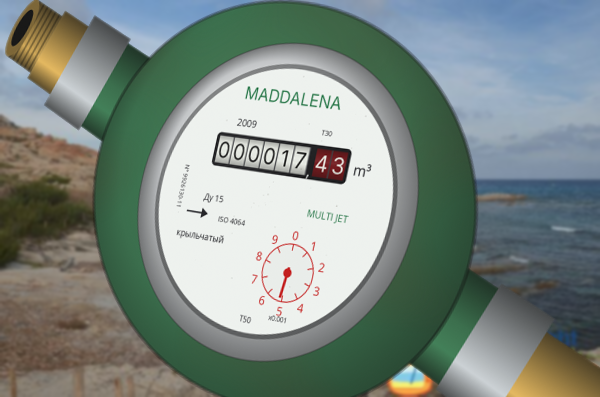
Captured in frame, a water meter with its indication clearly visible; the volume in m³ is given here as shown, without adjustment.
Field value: 17.435 m³
